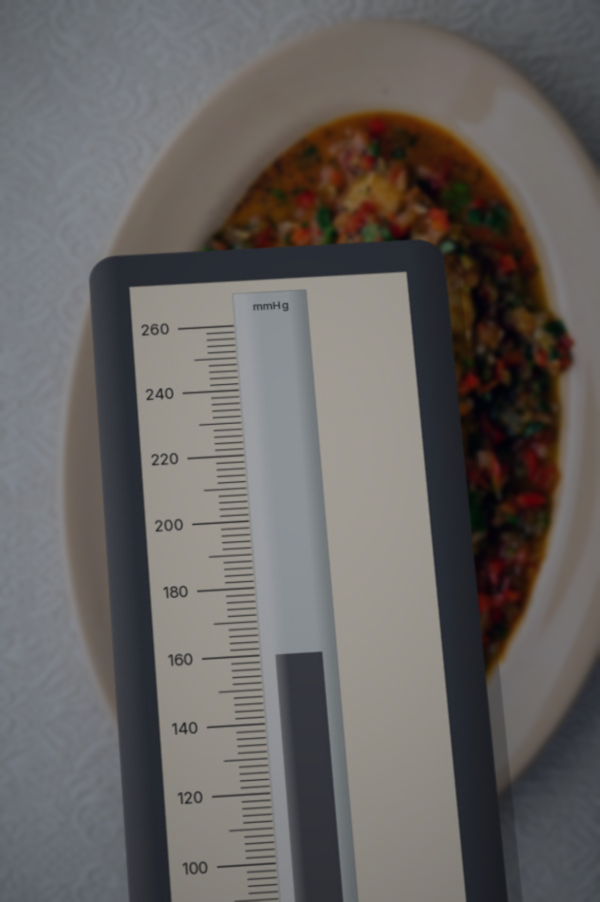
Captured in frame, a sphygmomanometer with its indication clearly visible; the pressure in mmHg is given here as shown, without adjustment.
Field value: 160 mmHg
